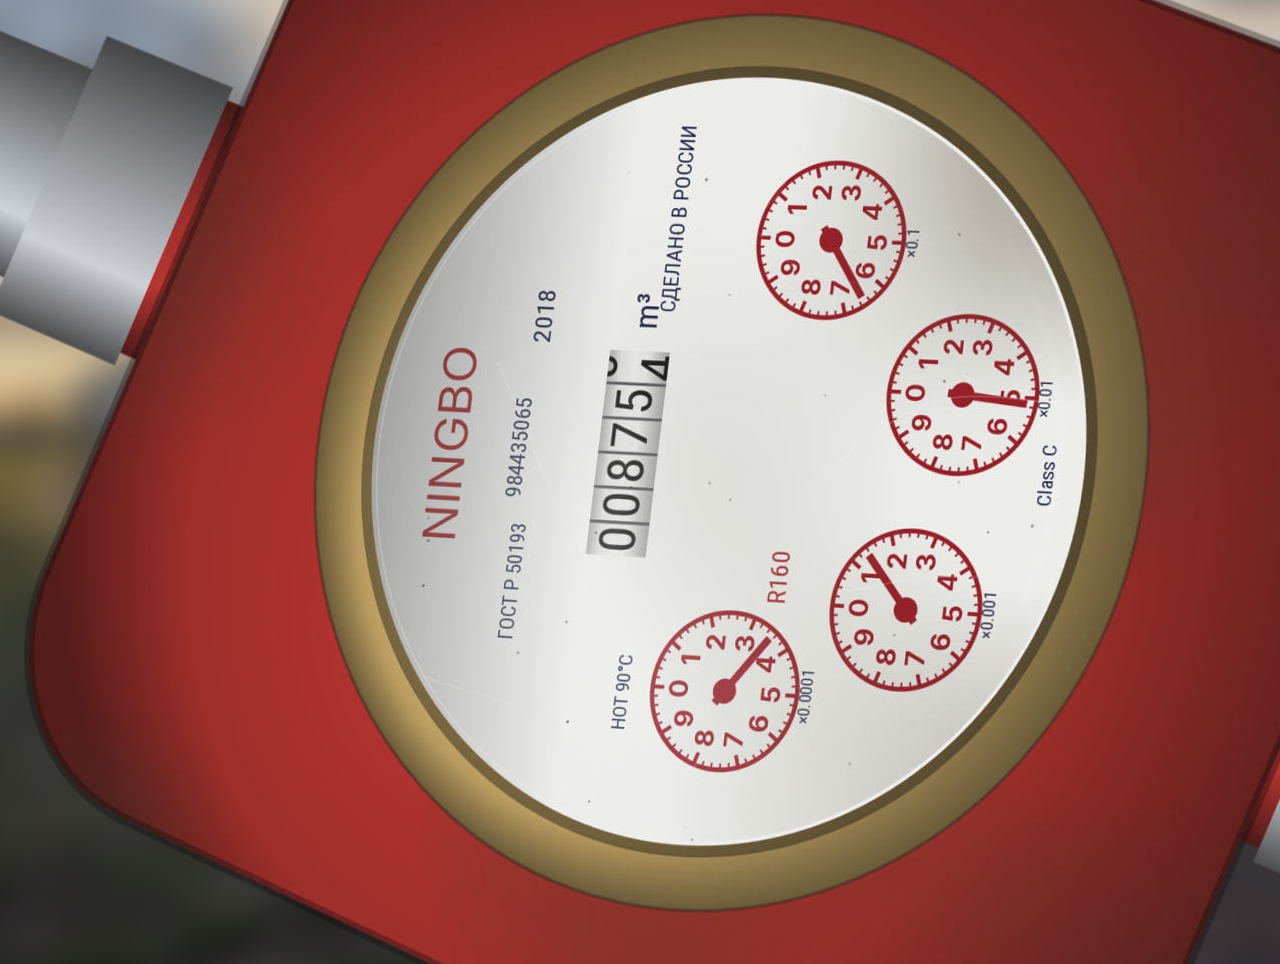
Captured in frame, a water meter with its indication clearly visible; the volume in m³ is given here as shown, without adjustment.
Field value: 8753.6513 m³
